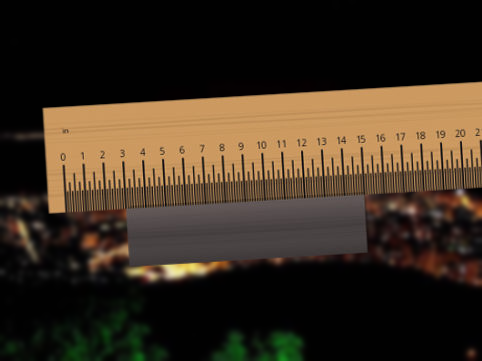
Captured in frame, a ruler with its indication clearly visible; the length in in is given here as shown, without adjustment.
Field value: 12 in
